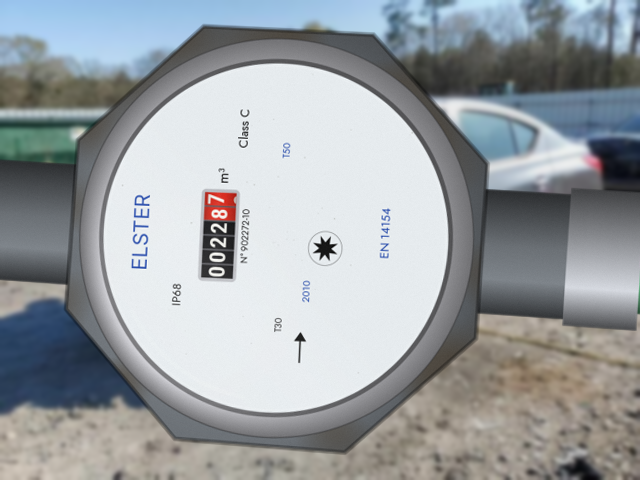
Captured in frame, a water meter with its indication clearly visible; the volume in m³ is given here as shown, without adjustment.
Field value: 22.87 m³
